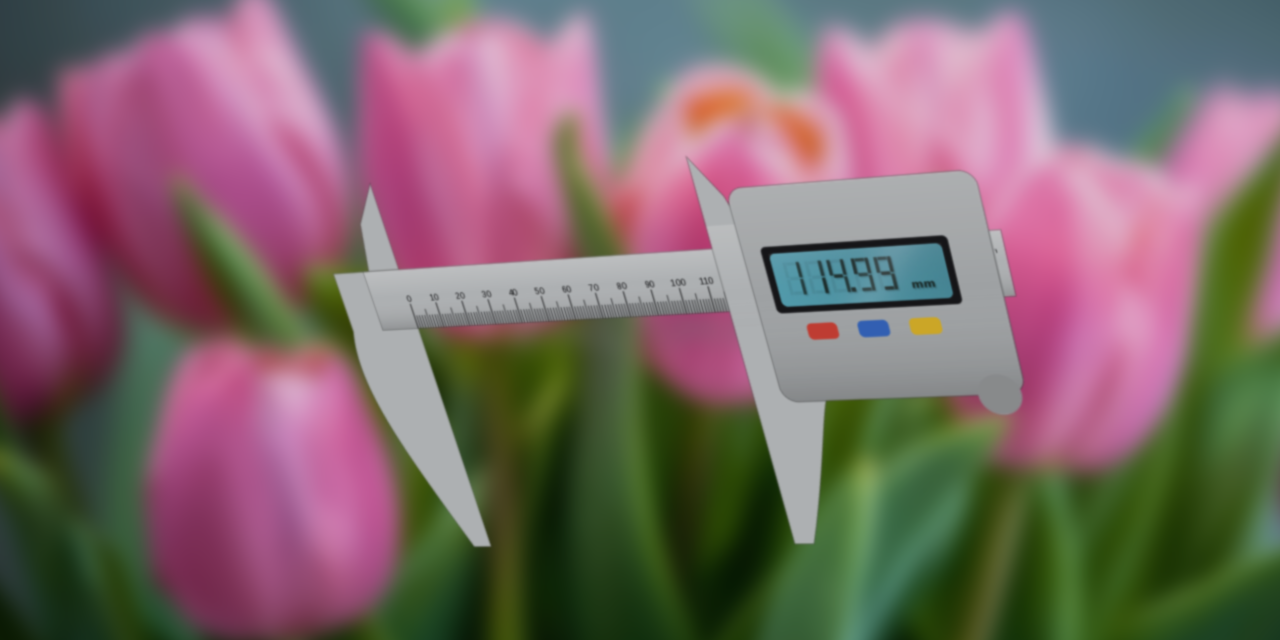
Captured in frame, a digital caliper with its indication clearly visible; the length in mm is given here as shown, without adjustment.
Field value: 114.99 mm
